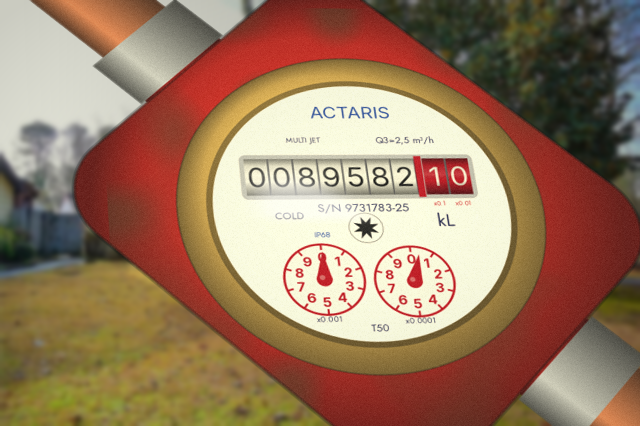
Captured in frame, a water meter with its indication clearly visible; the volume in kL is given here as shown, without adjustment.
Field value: 89582.1000 kL
